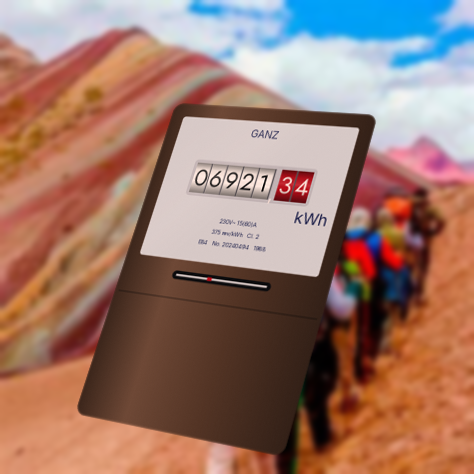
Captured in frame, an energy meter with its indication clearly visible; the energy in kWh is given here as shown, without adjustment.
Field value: 6921.34 kWh
